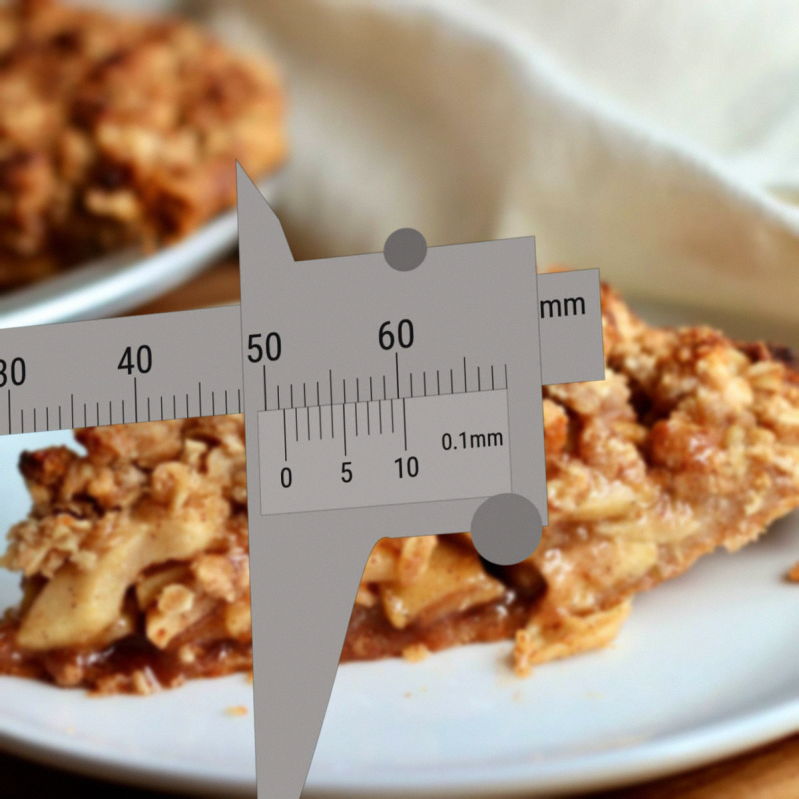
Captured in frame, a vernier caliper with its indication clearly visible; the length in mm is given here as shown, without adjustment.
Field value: 51.4 mm
